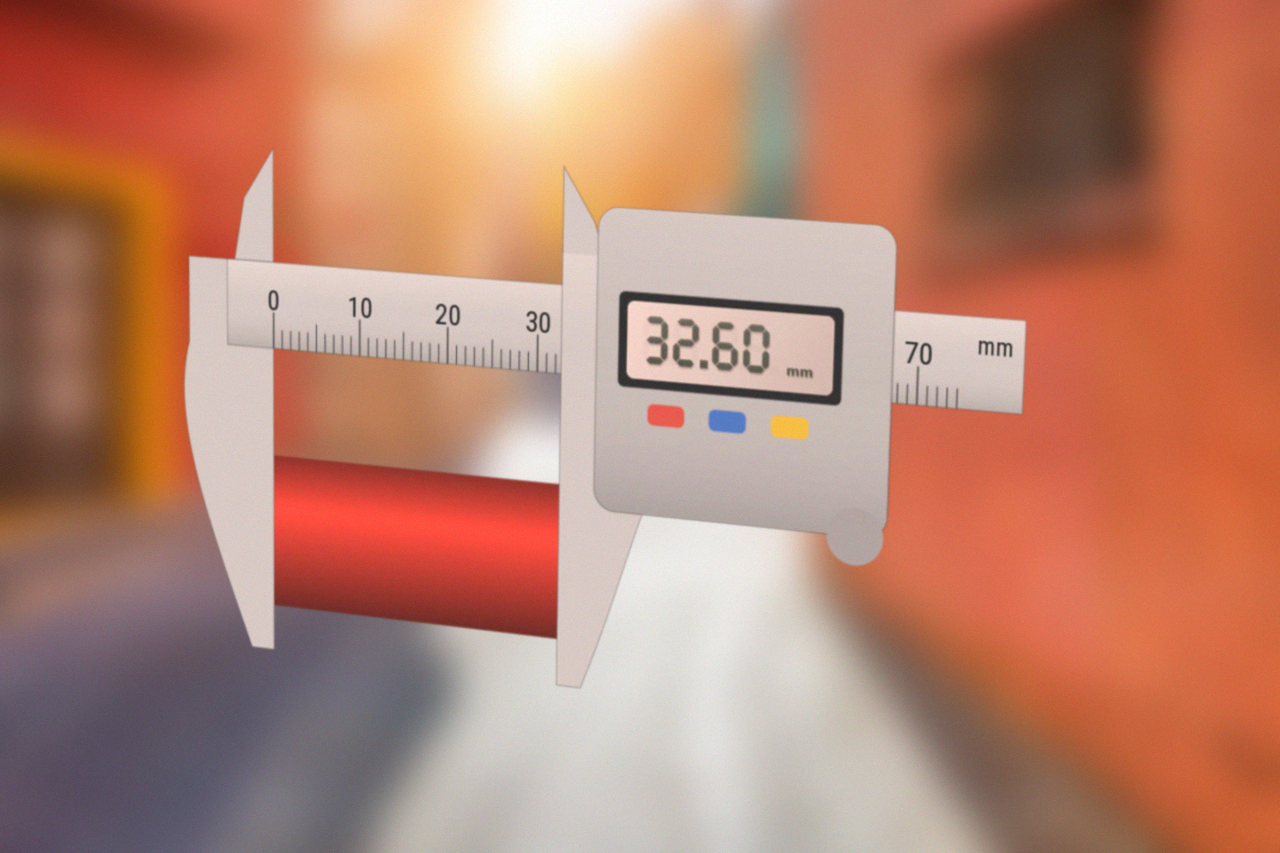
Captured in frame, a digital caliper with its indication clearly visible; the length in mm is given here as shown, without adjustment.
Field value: 32.60 mm
